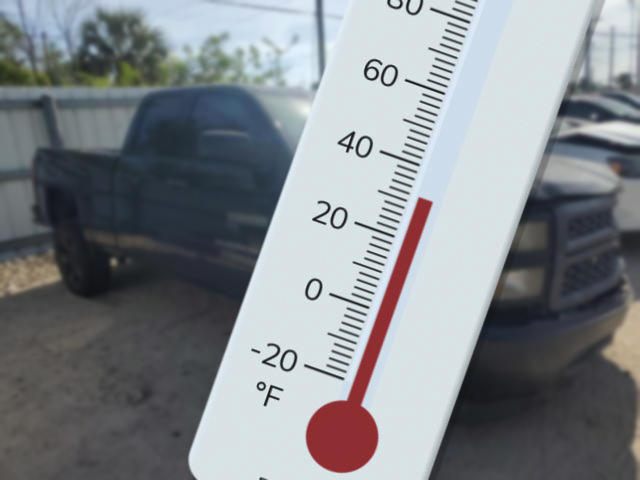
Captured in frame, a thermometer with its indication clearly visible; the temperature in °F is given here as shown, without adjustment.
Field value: 32 °F
